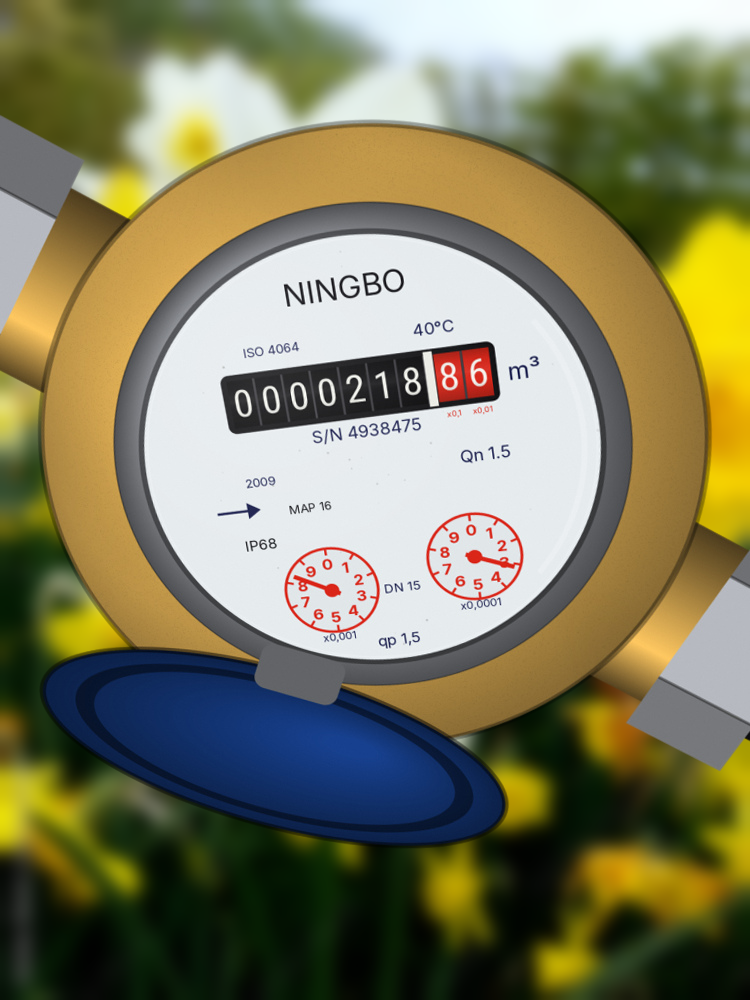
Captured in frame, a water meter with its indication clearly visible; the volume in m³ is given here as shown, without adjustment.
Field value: 218.8683 m³
